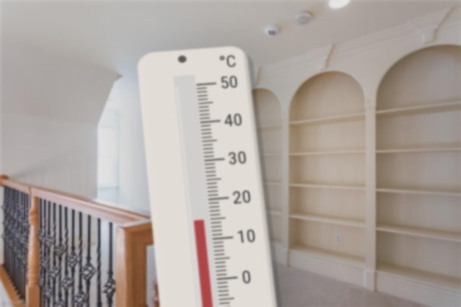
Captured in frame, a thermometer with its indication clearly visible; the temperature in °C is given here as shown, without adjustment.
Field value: 15 °C
